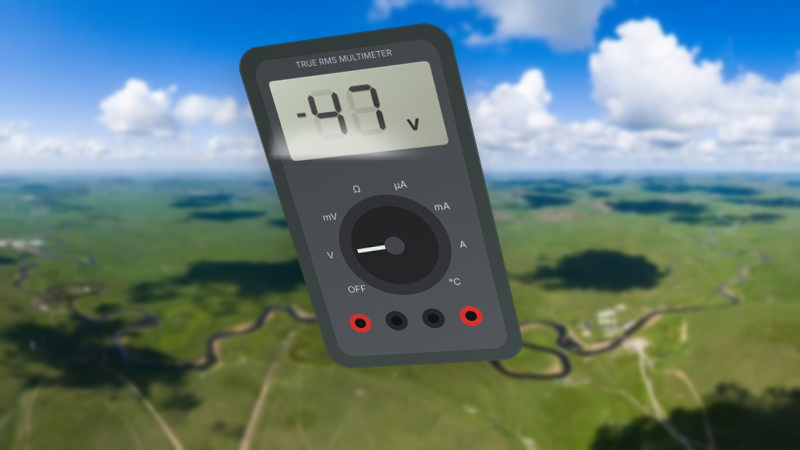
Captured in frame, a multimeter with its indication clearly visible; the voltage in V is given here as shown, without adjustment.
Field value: -47 V
